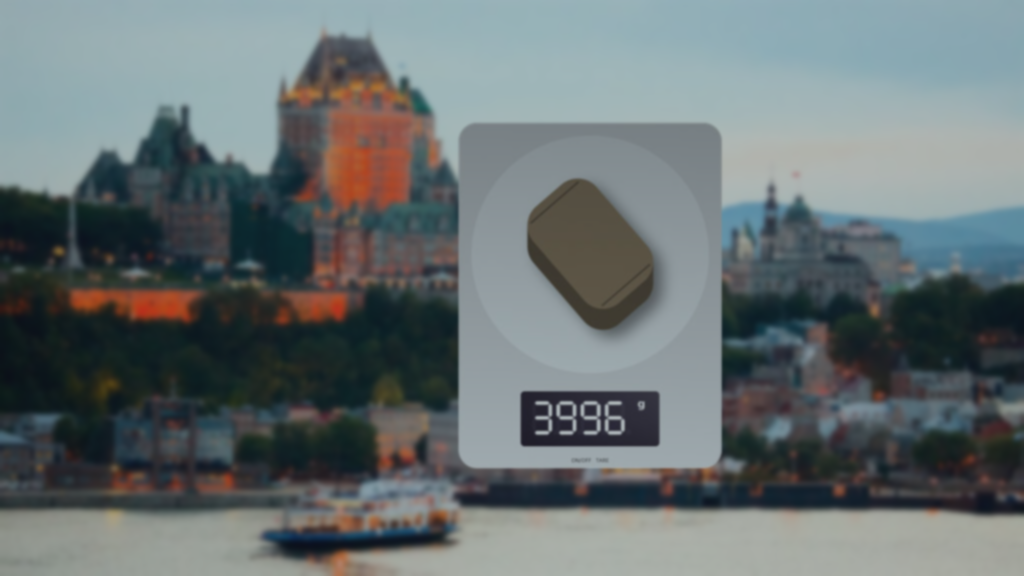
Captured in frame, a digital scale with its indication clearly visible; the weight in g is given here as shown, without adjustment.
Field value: 3996 g
